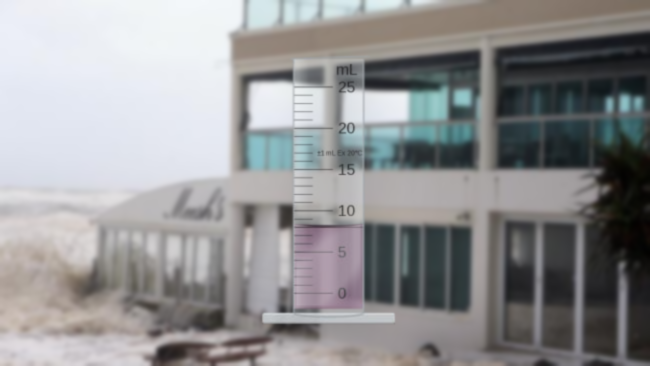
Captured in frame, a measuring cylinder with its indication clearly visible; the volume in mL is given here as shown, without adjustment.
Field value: 8 mL
